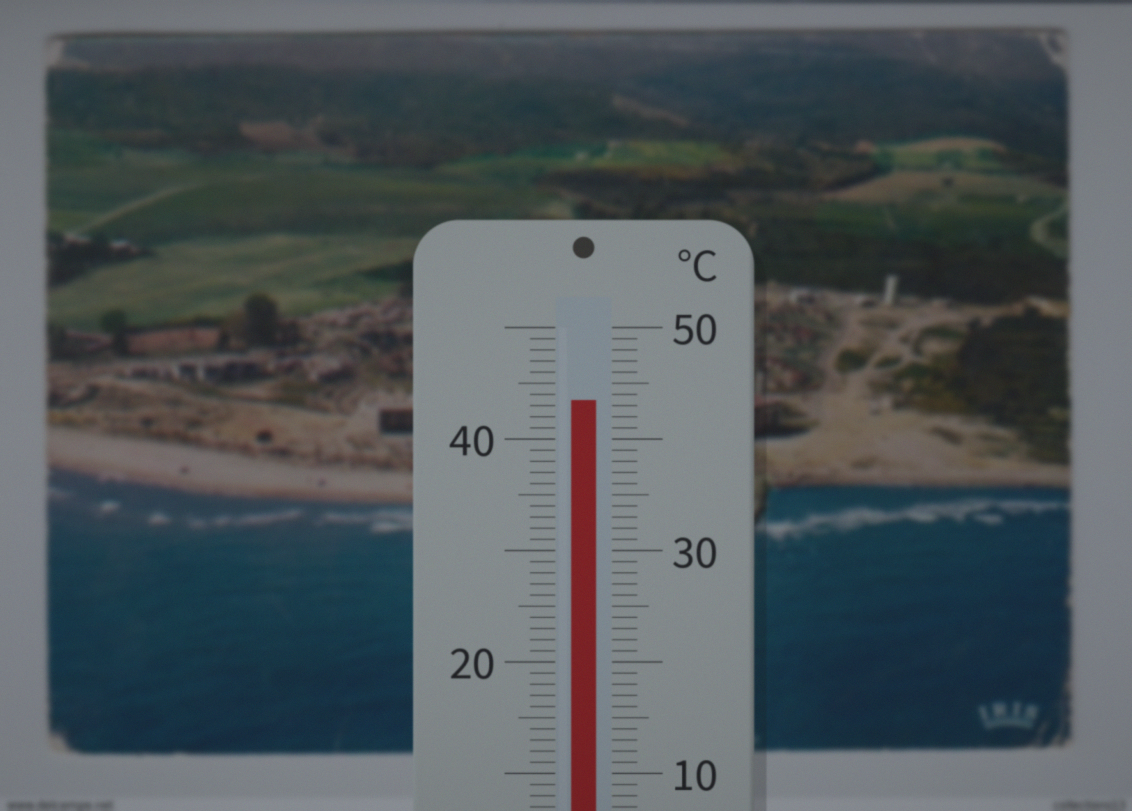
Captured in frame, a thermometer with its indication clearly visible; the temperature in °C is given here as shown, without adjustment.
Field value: 43.5 °C
